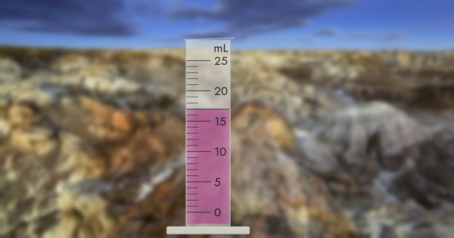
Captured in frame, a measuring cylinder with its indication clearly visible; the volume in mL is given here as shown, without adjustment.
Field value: 17 mL
